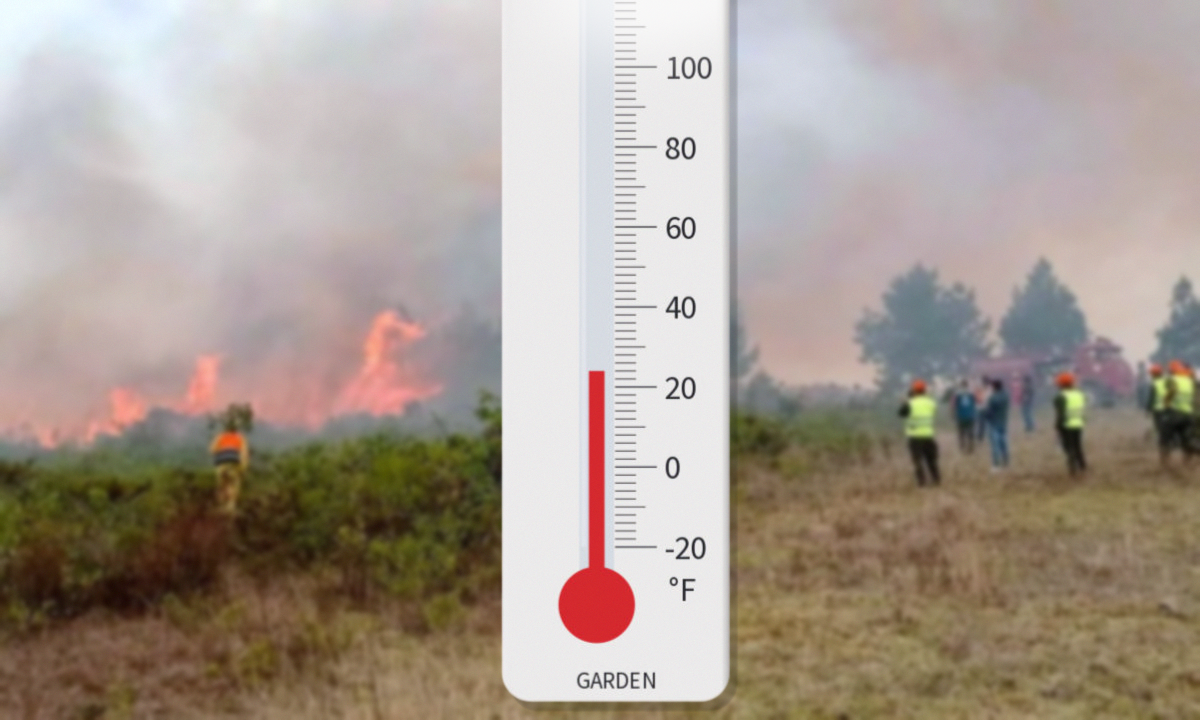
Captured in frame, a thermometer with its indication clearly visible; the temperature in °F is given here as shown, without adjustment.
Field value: 24 °F
